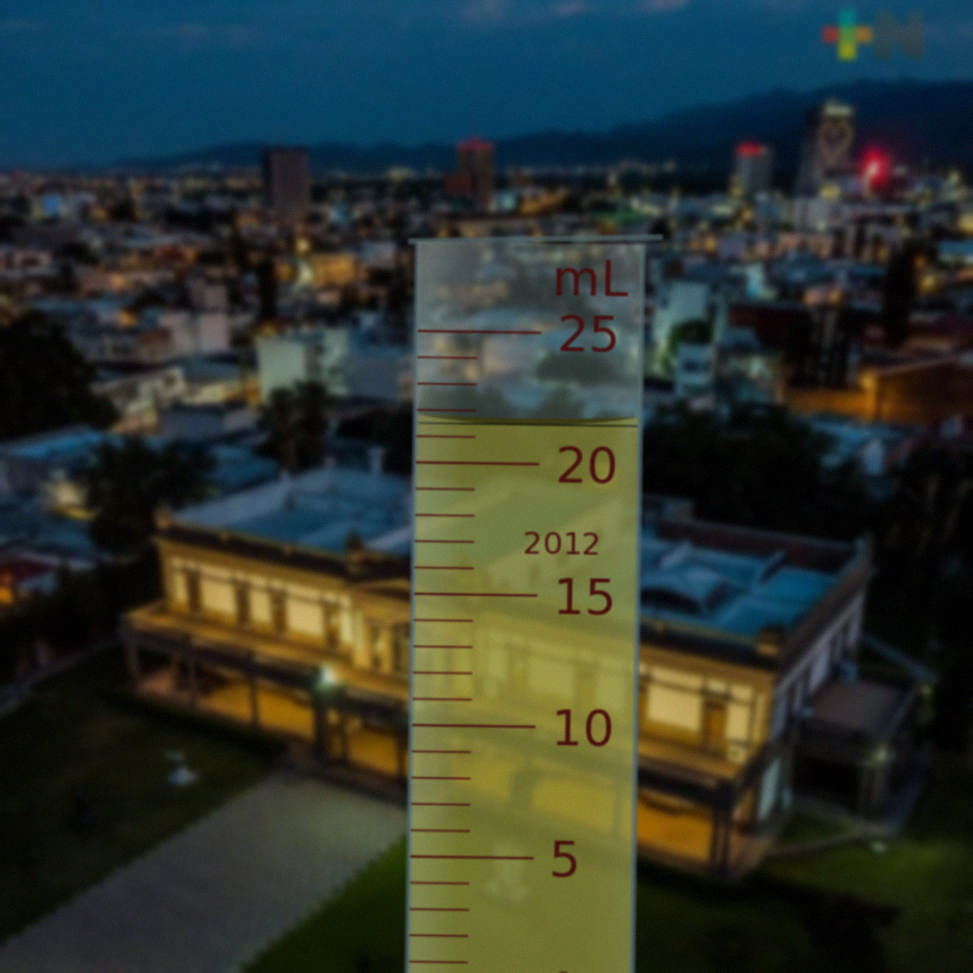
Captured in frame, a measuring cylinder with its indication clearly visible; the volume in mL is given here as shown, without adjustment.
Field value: 21.5 mL
